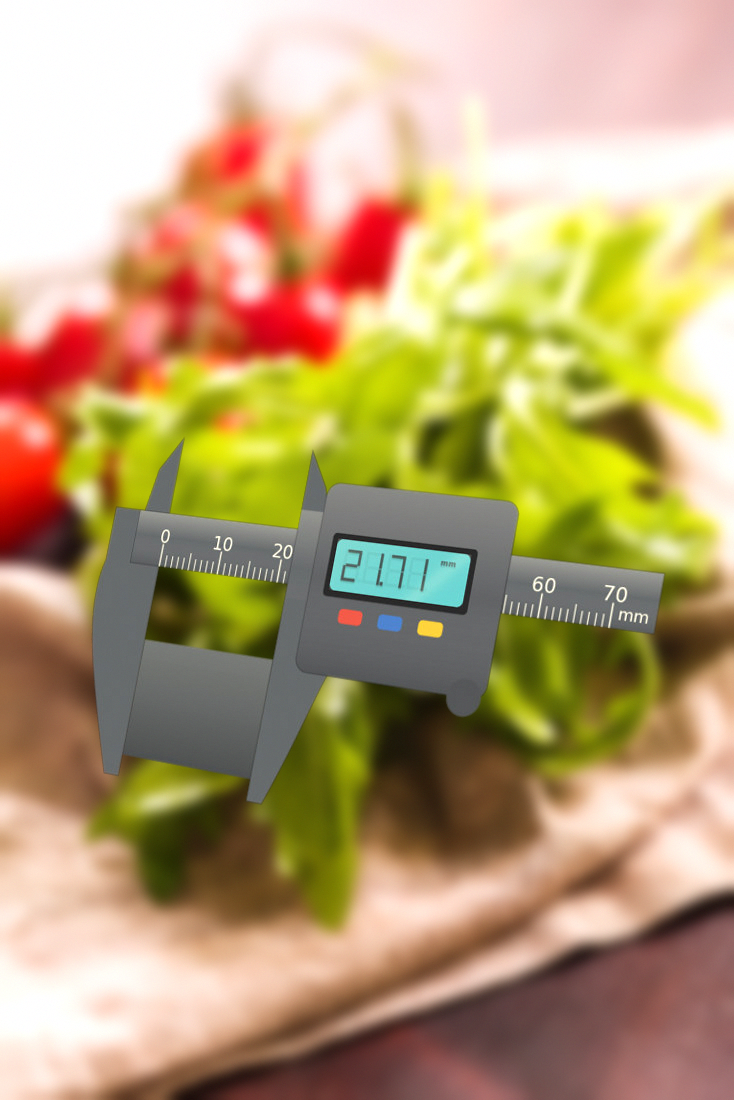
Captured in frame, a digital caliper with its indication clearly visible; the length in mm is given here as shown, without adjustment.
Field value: 21.71 mm
